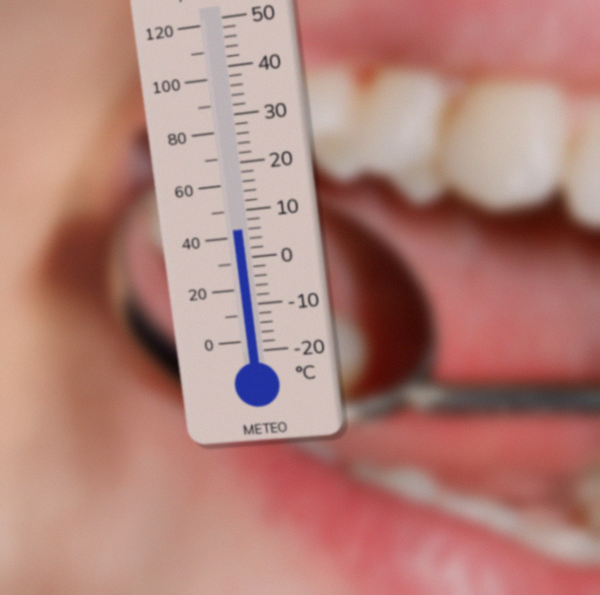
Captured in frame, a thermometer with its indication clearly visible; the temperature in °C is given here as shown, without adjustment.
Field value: 6 °C
